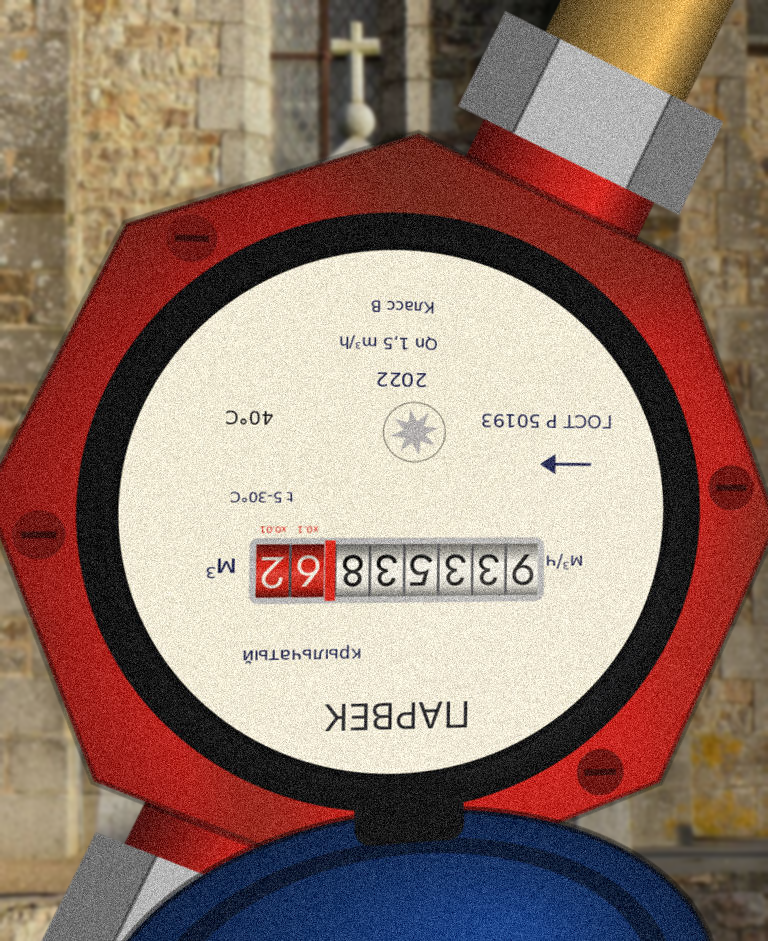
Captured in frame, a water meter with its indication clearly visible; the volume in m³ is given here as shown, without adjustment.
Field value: 933538.62 m³
